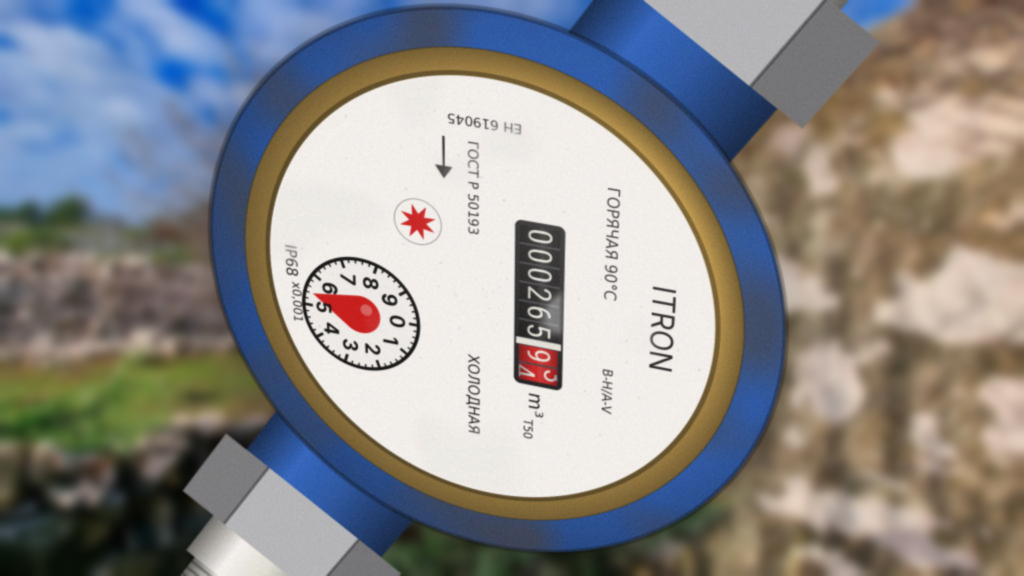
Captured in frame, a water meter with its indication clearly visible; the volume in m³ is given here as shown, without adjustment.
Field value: 265.935 m³
